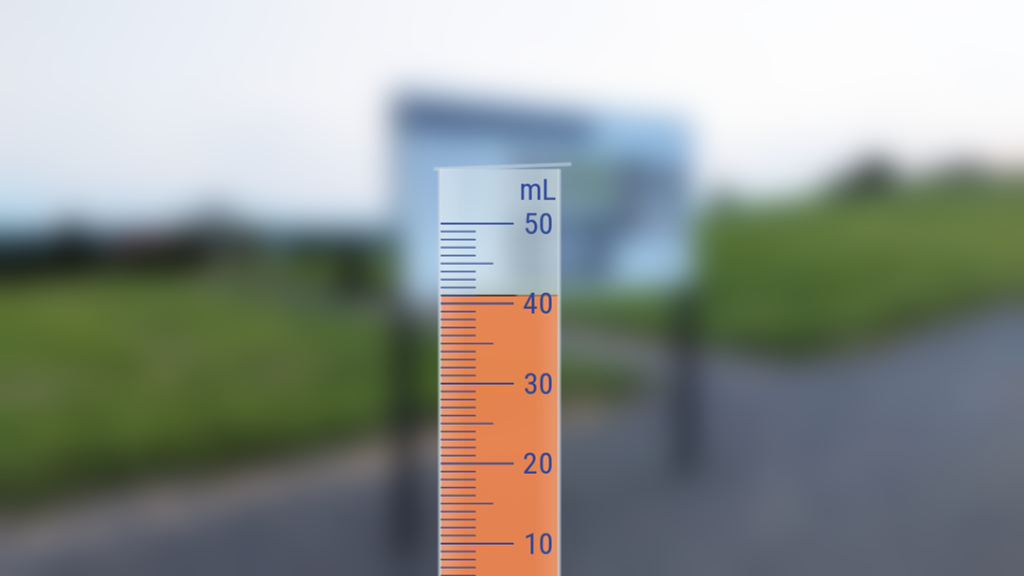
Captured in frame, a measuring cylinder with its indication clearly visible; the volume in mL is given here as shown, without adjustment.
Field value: 41 mL
